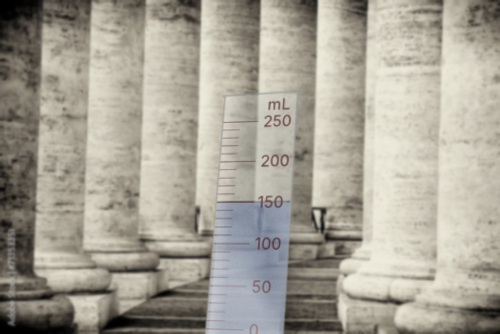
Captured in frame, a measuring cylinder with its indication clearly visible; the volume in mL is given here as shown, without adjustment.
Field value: 150 mL
